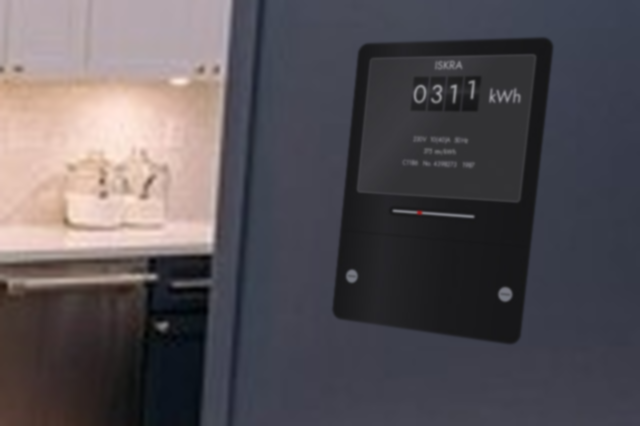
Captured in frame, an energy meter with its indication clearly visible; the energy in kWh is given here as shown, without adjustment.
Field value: 311 kWh
